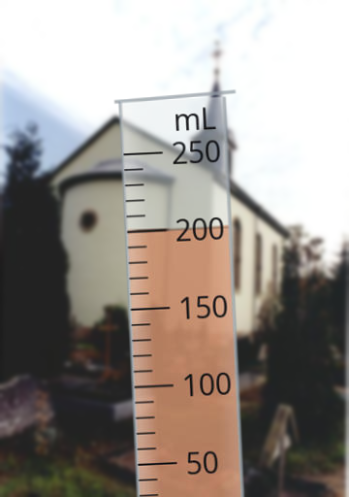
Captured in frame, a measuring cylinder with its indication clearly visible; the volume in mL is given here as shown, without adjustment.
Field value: 200 mL
